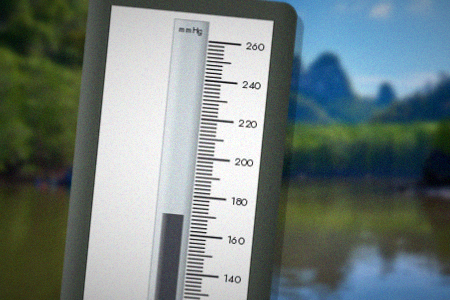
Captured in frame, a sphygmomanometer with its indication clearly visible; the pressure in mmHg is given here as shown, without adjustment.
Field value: 170 mmHg
